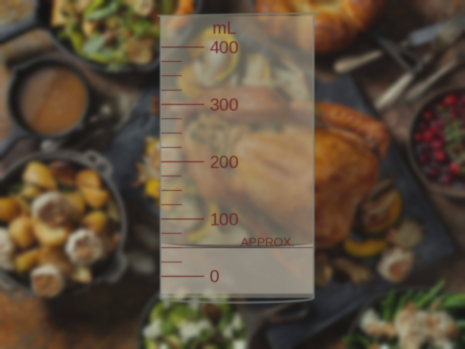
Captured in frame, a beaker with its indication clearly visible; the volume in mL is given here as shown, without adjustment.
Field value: 50 mL
